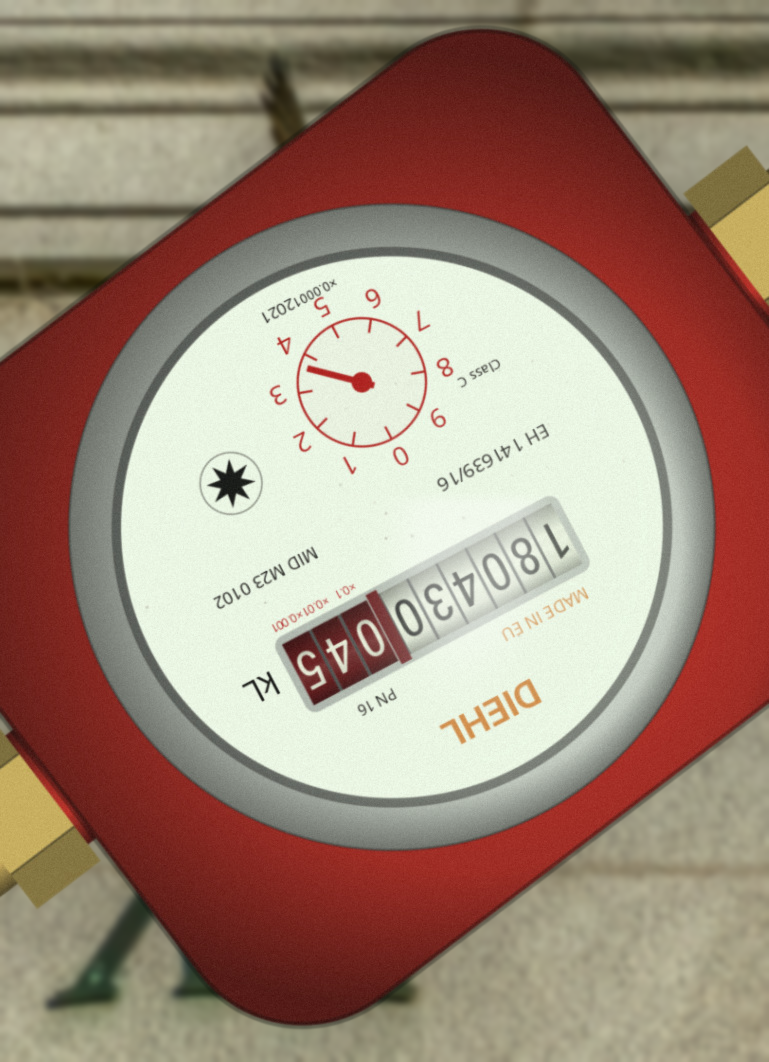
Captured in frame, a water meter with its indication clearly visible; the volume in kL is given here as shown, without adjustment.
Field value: 180430.0453 kL
